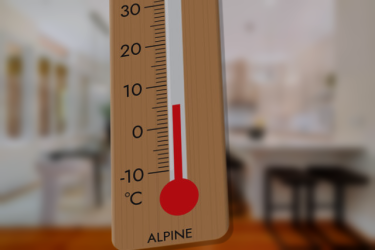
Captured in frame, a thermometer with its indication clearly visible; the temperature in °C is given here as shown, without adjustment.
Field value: 5 °C
